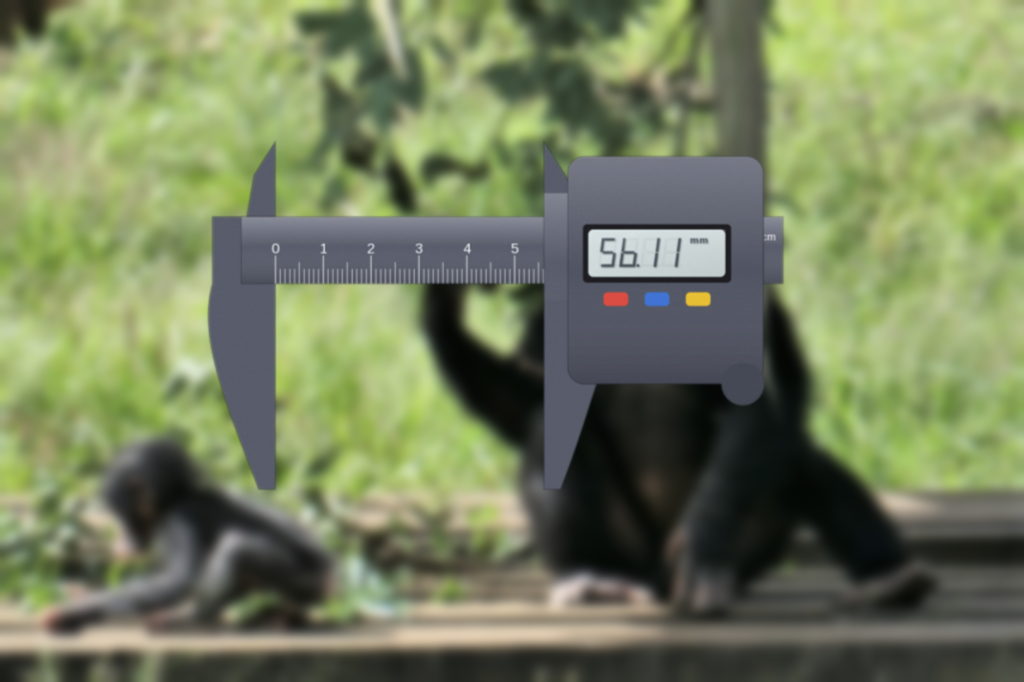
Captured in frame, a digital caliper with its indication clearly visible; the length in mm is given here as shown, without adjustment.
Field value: 56.11 mm
